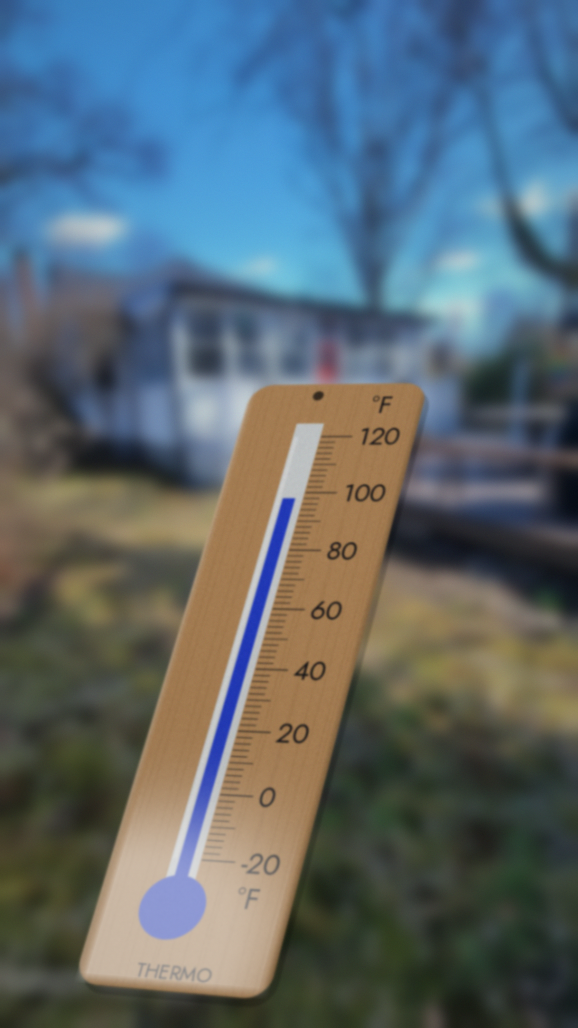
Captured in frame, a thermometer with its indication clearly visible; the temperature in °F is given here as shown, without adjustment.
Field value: 98 °F
